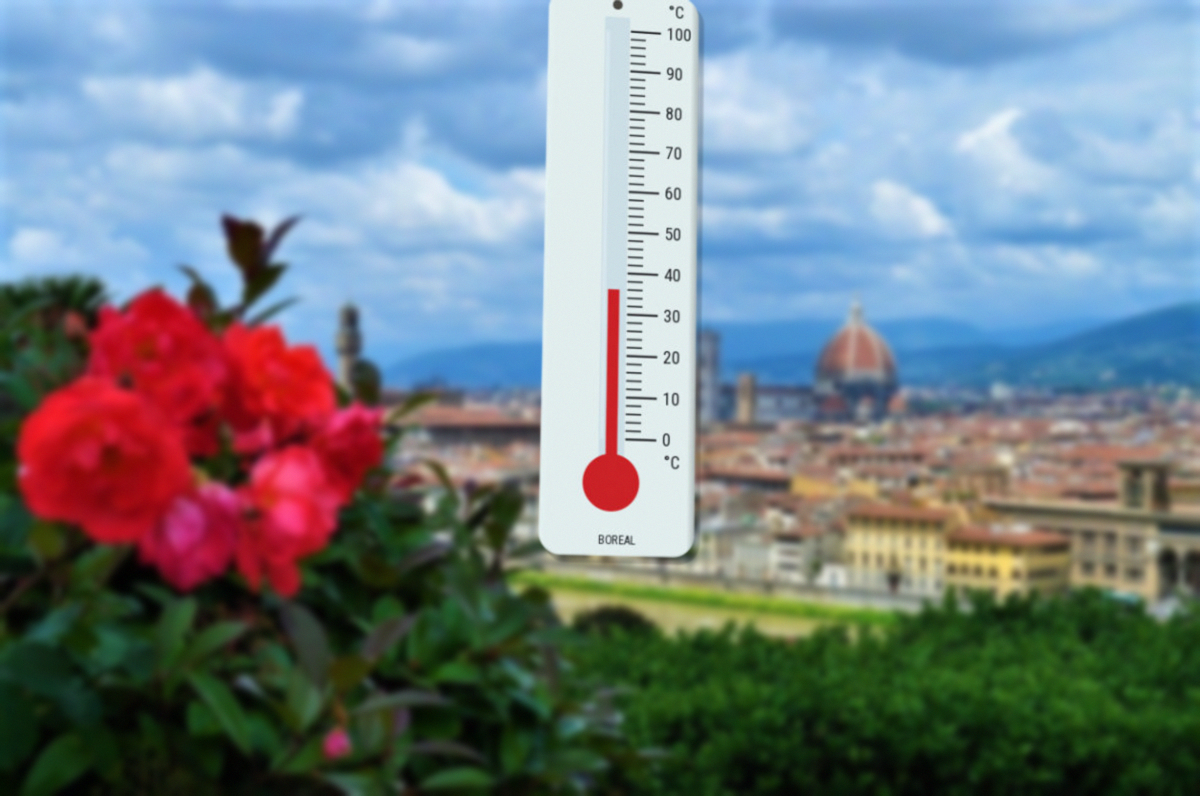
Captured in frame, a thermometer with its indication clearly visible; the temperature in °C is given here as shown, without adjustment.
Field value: 36 °C
